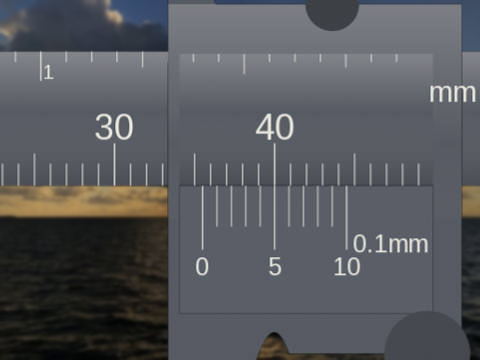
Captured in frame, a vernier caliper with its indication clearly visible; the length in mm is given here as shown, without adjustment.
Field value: 35.5 mm
